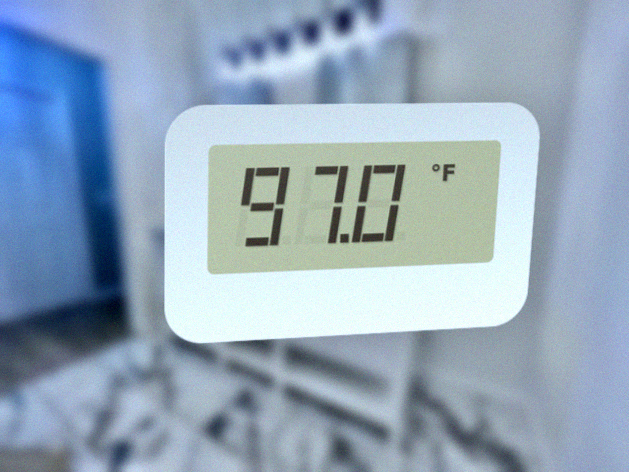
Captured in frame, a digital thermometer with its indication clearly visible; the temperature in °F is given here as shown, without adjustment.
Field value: 97.0 °F
